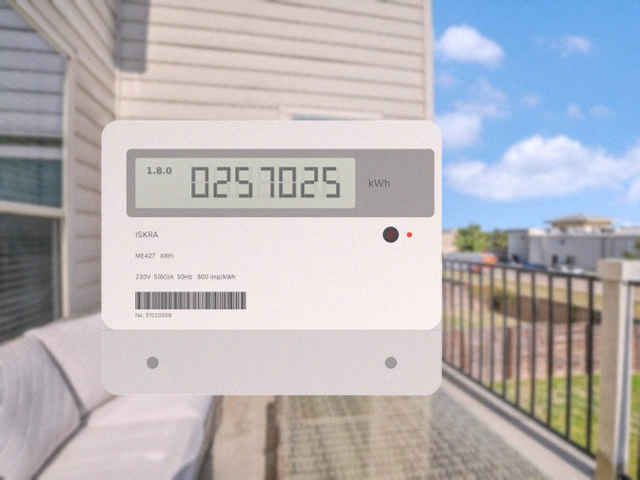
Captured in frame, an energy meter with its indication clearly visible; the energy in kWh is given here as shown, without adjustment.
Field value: 257025 kWh
